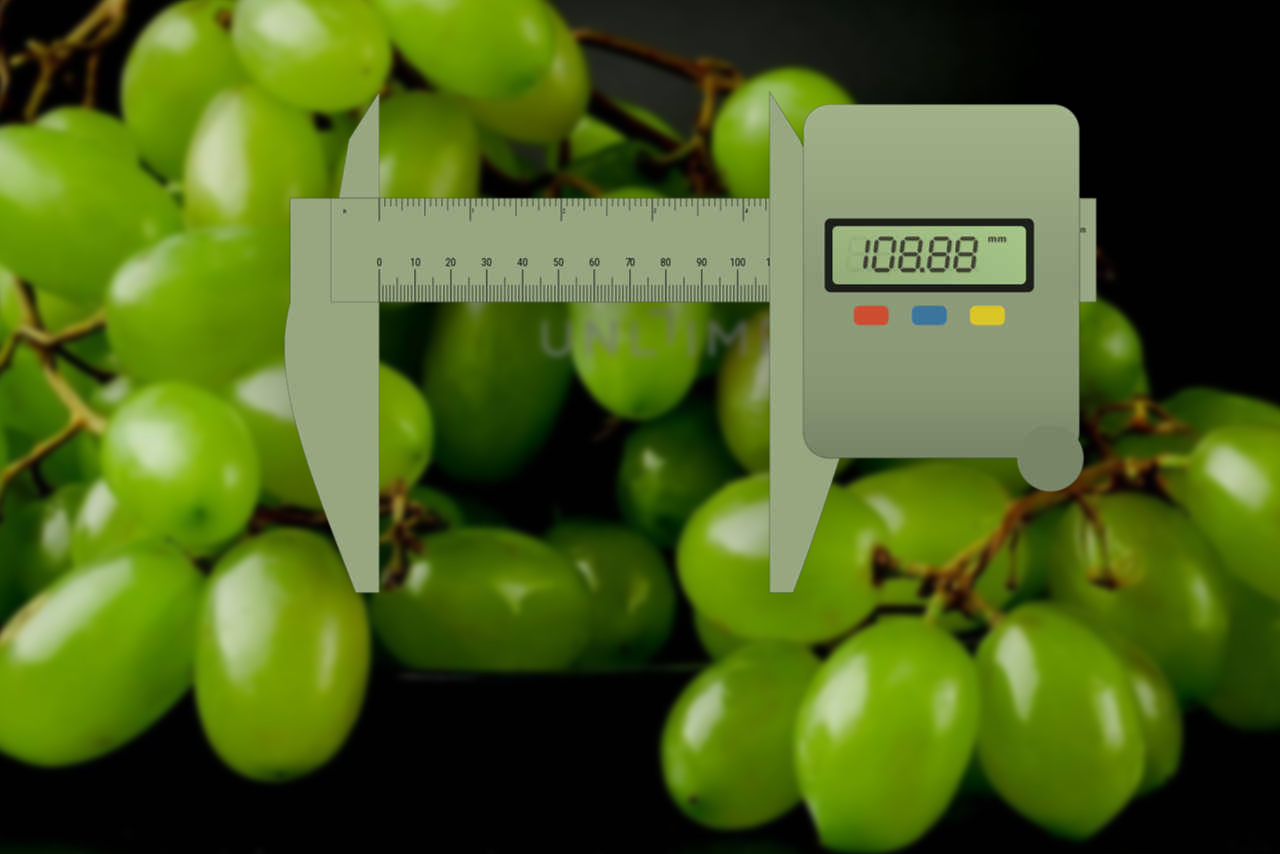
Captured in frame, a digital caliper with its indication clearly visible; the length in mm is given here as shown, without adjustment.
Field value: 108.88 mm
